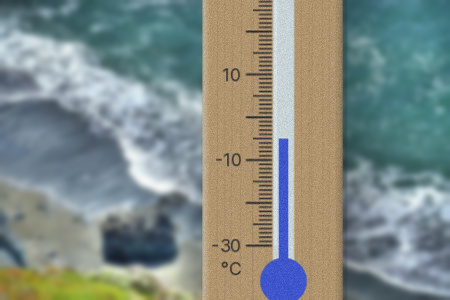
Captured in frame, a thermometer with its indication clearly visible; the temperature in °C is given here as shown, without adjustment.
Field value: -5 °C
